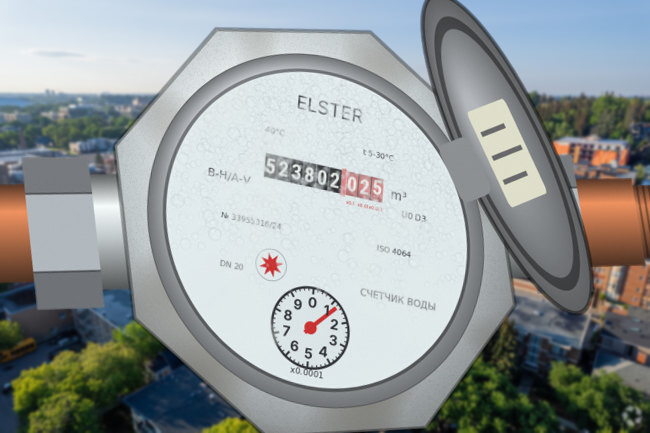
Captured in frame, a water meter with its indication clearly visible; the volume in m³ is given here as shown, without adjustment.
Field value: 523802.0251 m³
